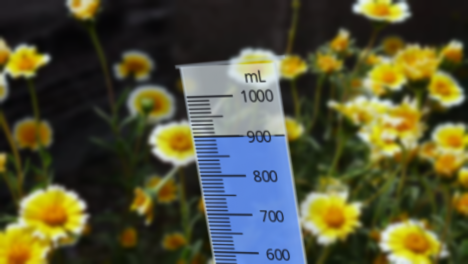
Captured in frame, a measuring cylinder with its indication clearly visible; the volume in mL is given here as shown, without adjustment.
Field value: 900 mL
